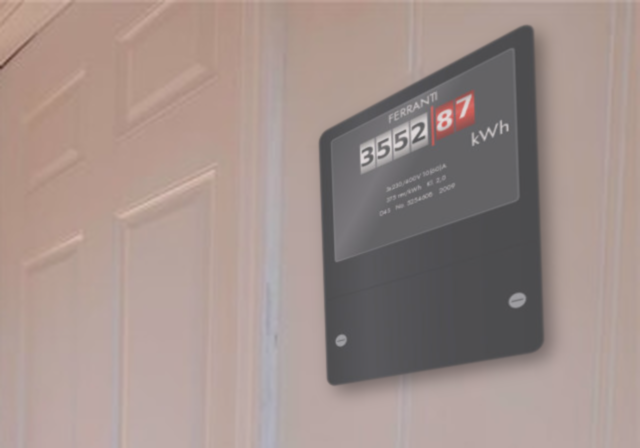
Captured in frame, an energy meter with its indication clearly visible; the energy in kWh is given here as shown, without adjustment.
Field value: 3552.87 kWh
